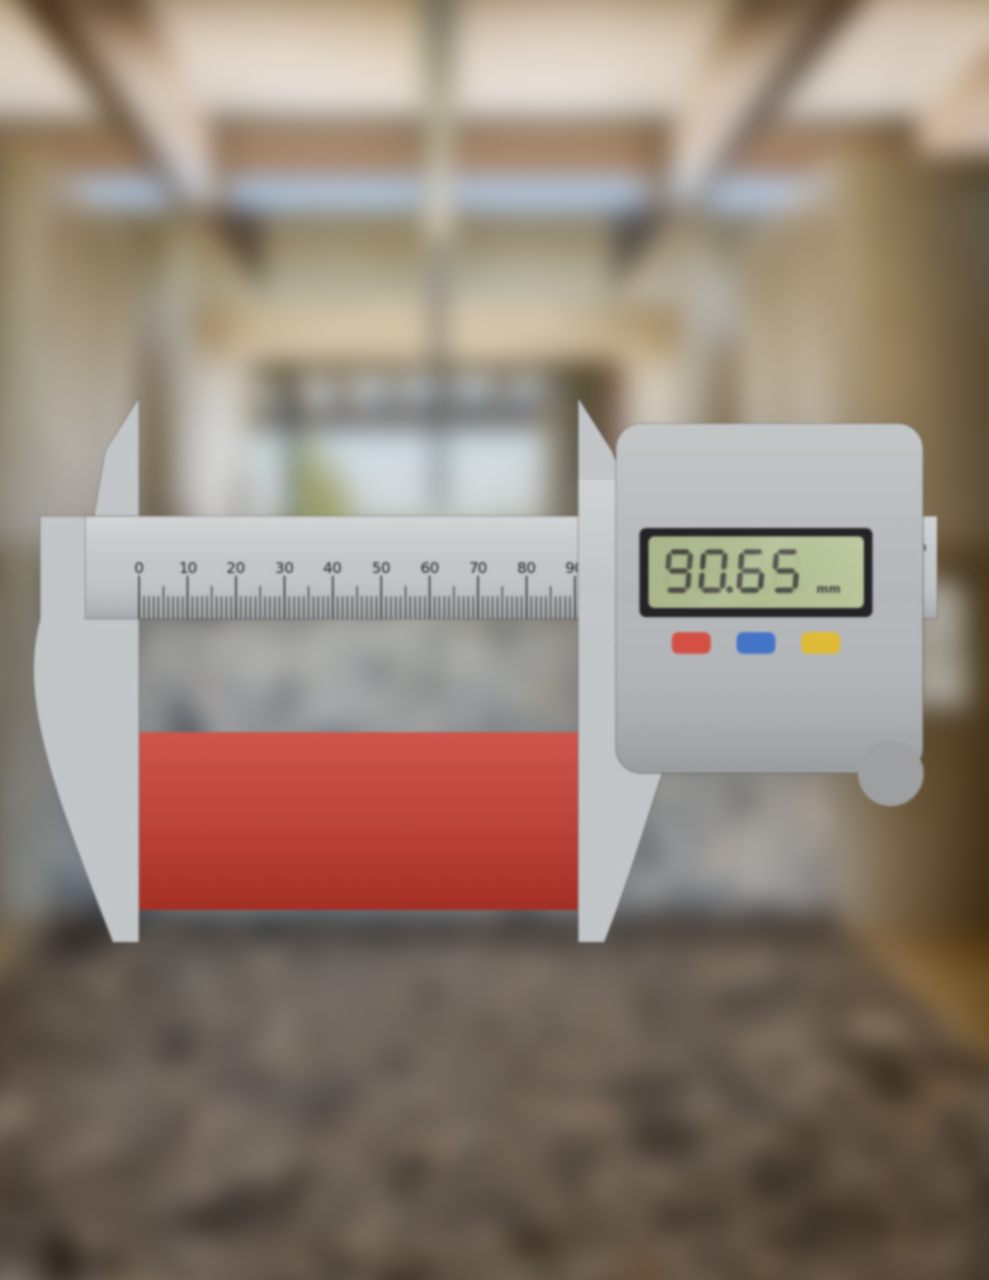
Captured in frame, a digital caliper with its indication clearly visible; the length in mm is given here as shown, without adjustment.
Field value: 90.65 mm
